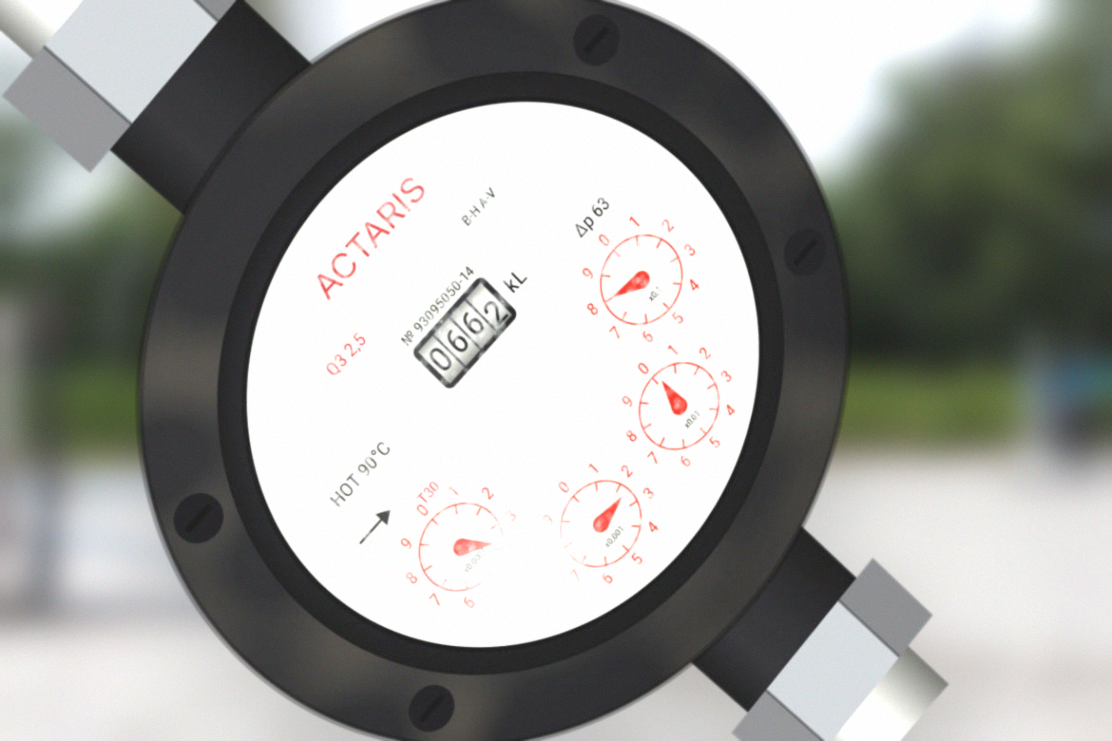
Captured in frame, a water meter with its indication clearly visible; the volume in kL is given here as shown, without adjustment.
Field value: 661.8023 kL
